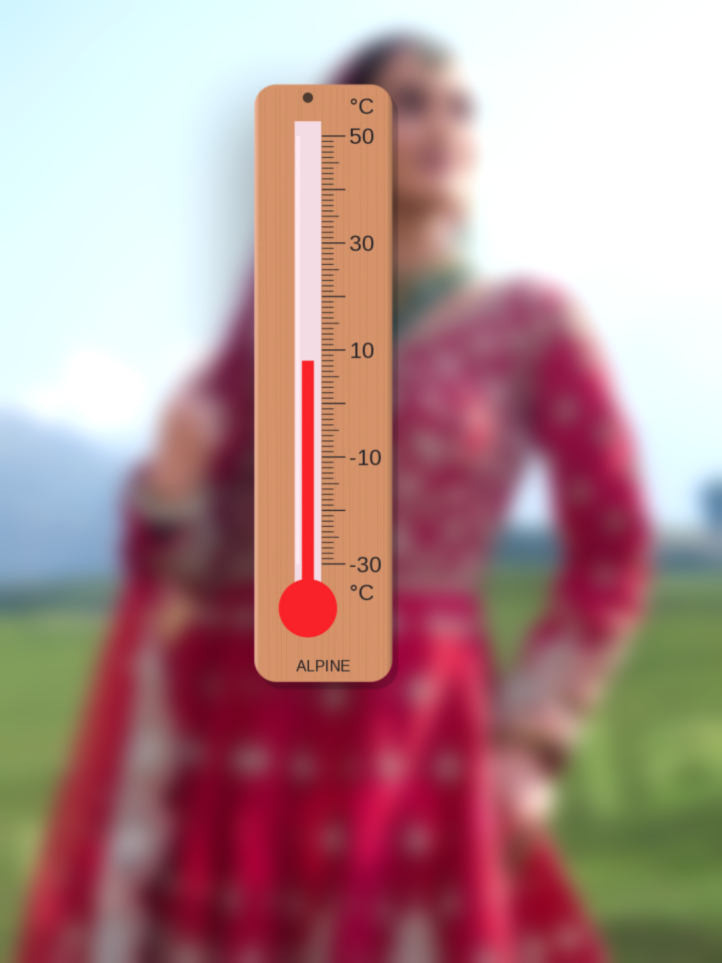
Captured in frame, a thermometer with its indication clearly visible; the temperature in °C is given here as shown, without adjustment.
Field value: 8 °C
